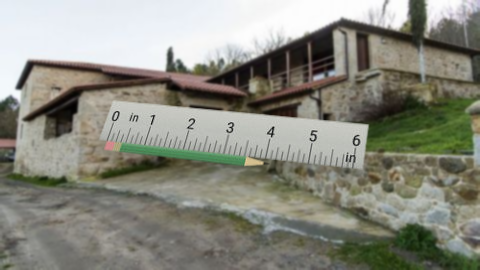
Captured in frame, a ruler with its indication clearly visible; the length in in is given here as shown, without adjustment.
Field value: 4.125 in
